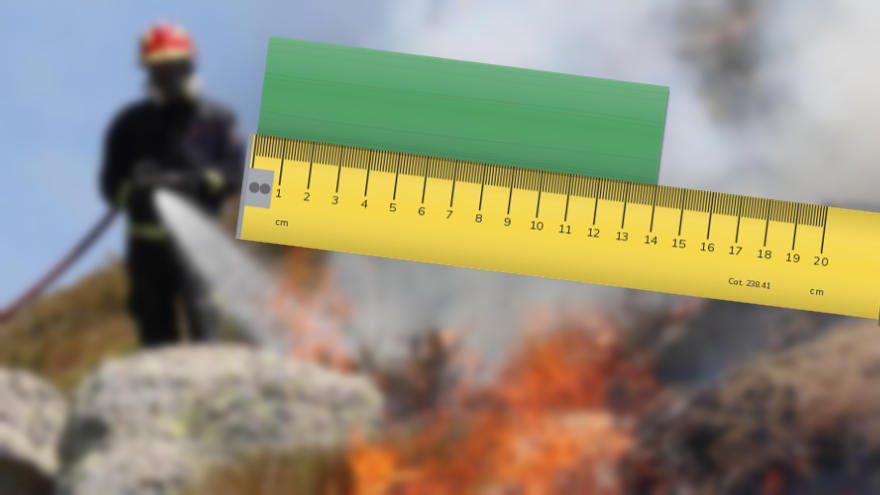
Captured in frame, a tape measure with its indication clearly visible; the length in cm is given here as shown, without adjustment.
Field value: 14 cm
